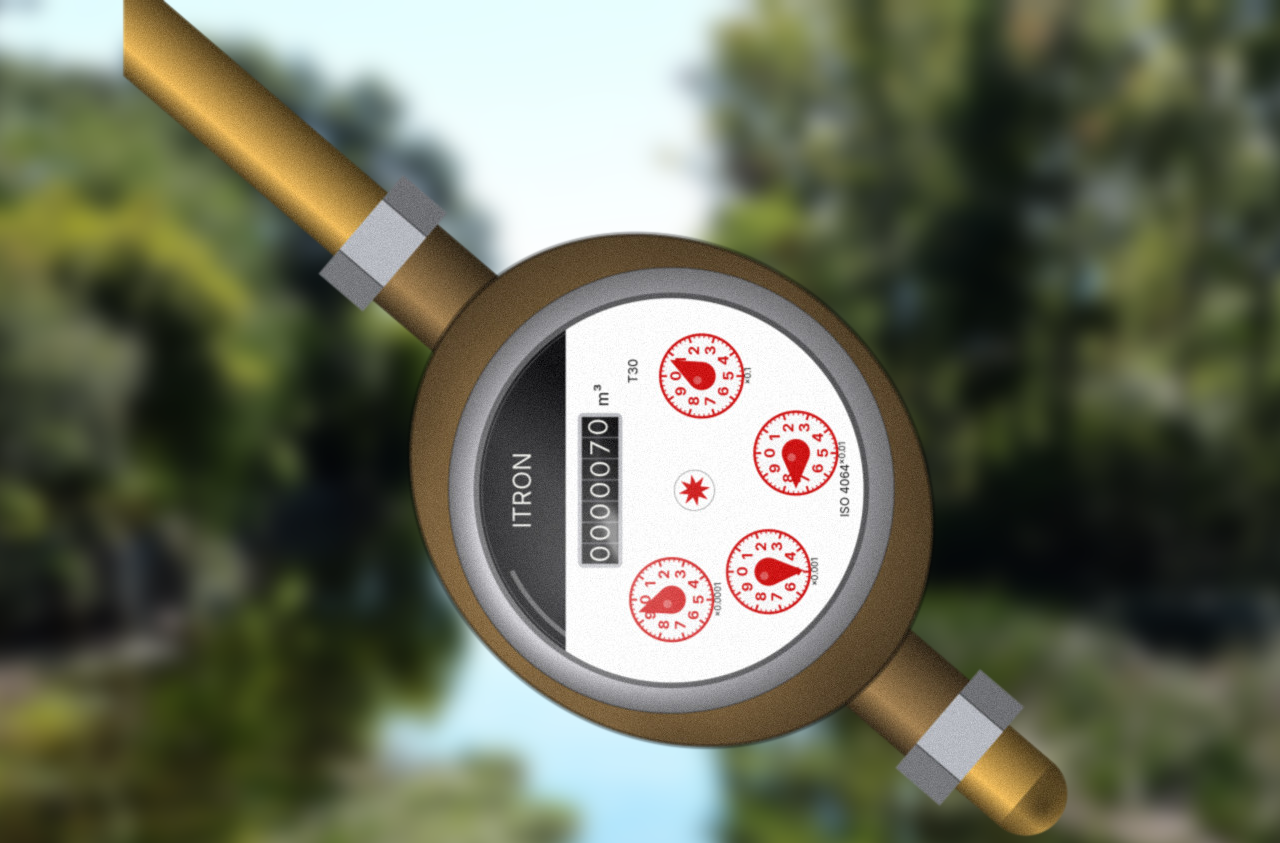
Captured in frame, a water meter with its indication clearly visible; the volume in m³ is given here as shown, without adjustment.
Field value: 70.0749 m³
